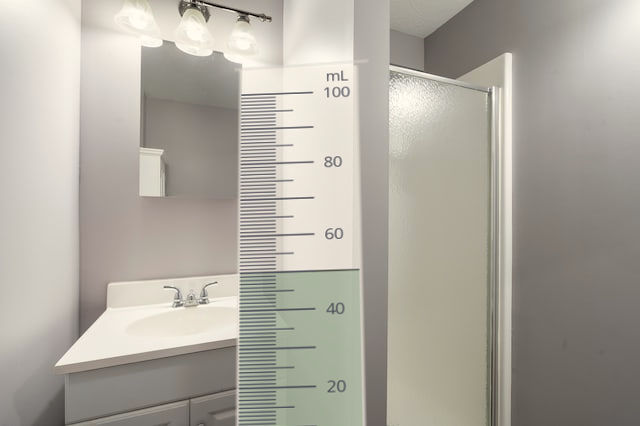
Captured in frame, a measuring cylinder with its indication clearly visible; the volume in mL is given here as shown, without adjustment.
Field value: 50 mL
